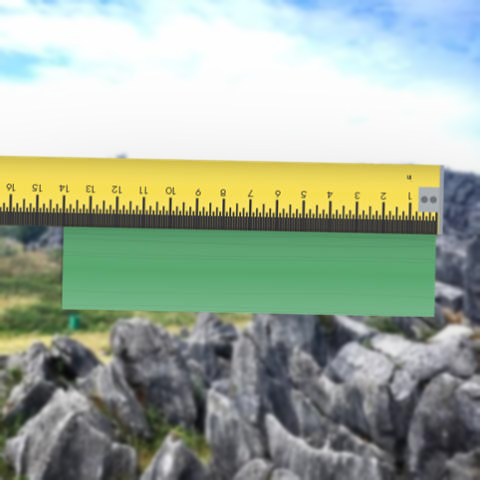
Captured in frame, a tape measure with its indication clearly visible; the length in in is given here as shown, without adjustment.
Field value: 14 in
